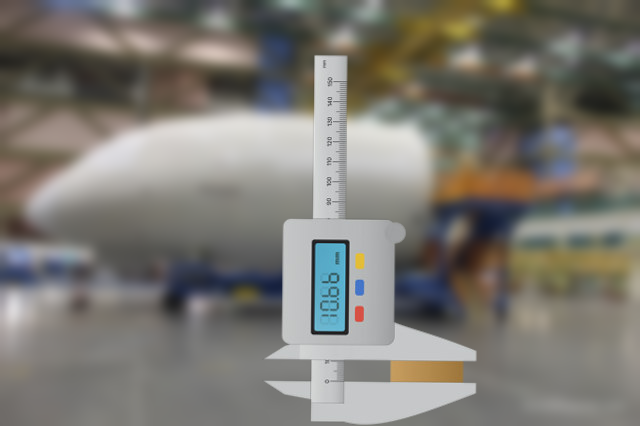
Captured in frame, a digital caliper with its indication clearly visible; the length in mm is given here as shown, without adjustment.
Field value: 10.66 mm
